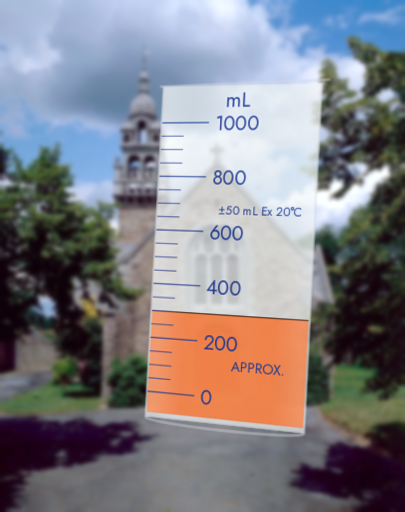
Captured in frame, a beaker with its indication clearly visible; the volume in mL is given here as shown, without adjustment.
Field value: 300 mL
